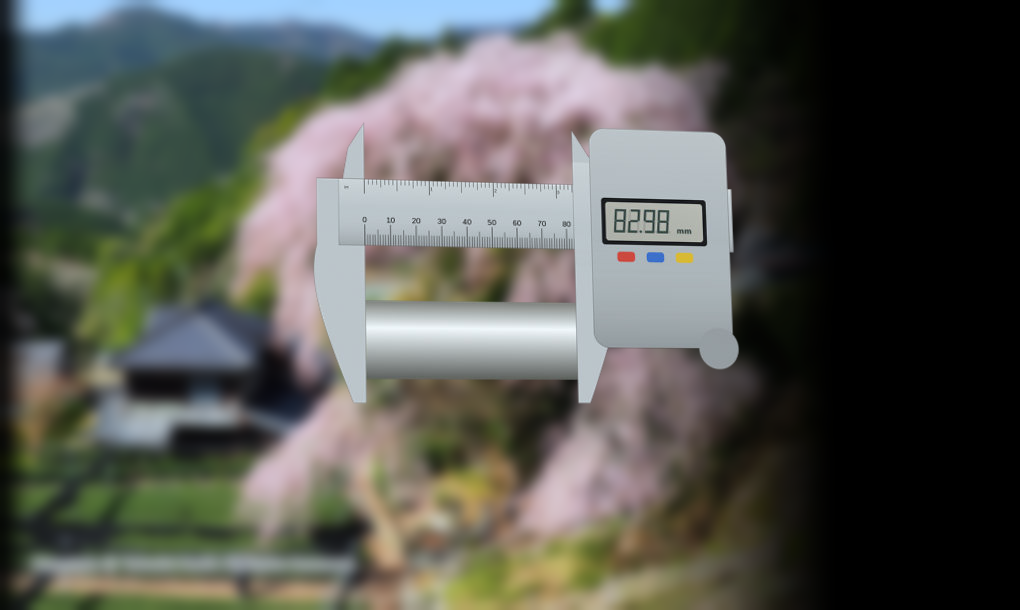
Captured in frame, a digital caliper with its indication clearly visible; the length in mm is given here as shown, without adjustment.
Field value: 82.98 mm
